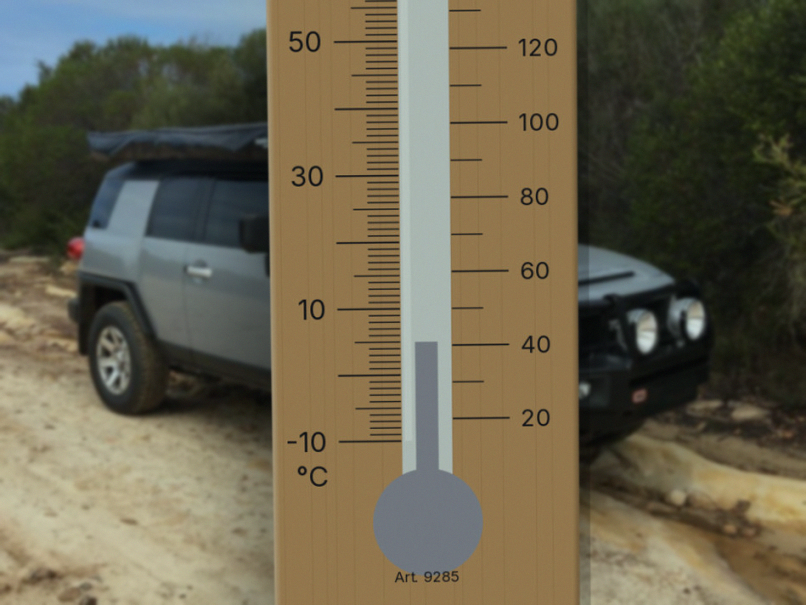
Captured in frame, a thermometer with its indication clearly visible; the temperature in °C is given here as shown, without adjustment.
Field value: 5 °C
